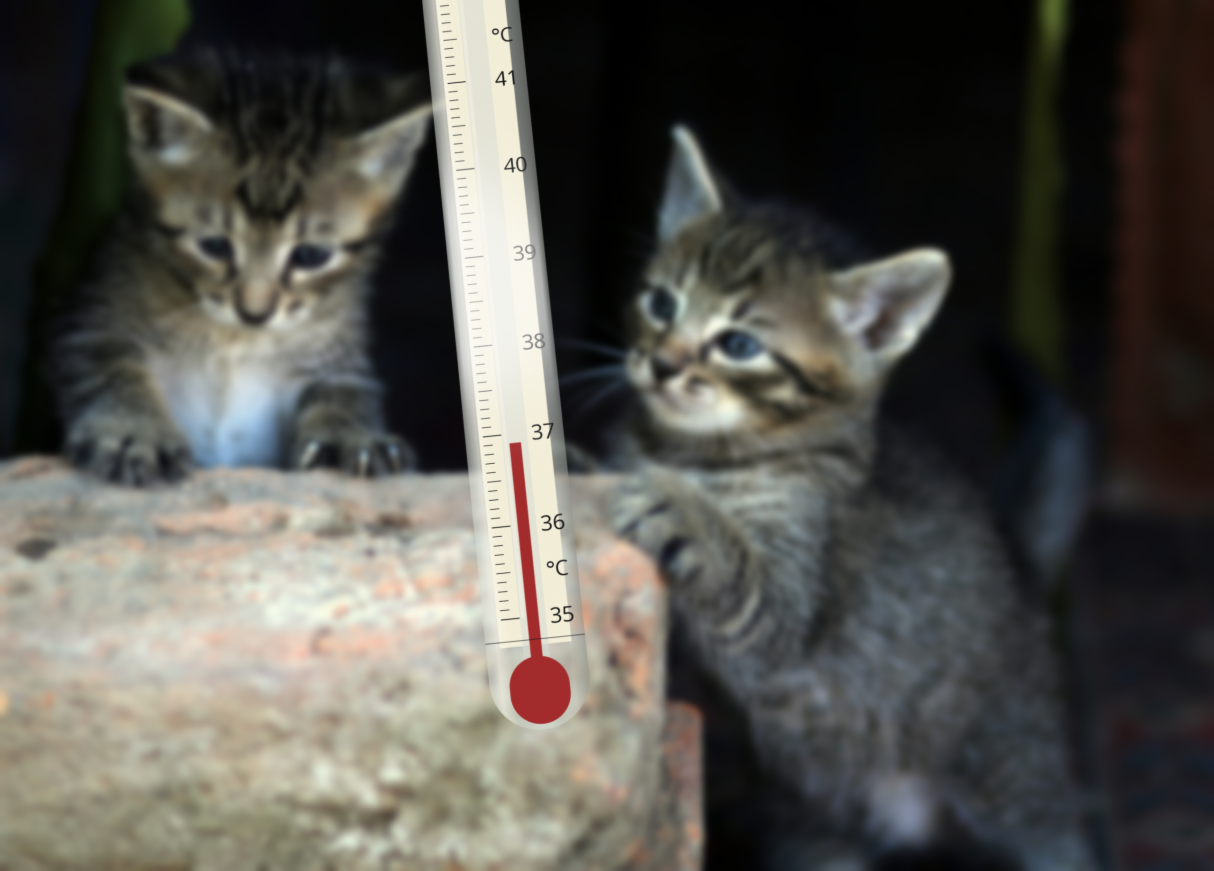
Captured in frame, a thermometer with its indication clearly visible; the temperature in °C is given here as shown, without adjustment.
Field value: 36.9 °C
